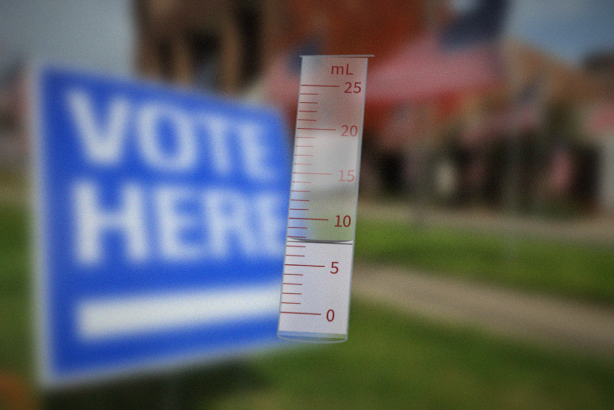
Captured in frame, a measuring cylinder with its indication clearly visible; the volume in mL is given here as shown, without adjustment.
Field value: 7.5 mL
